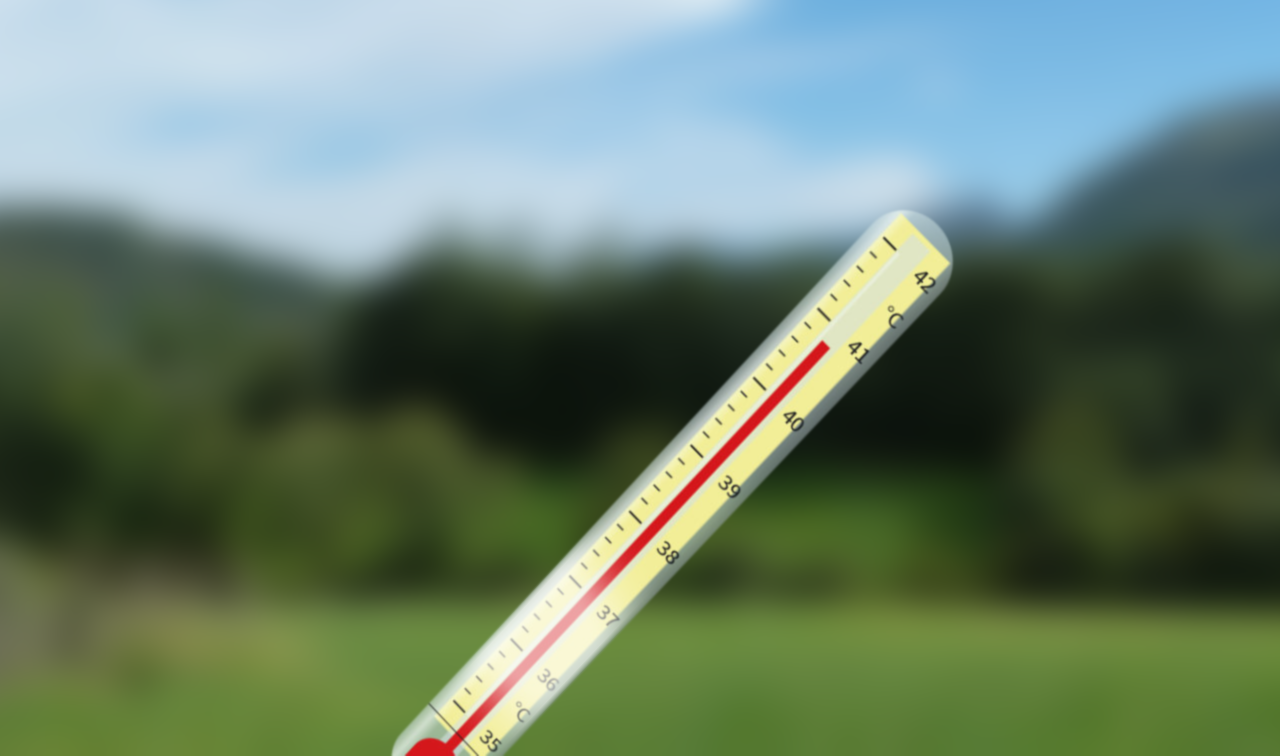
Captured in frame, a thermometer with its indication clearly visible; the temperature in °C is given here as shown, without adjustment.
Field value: 40.8 °C
